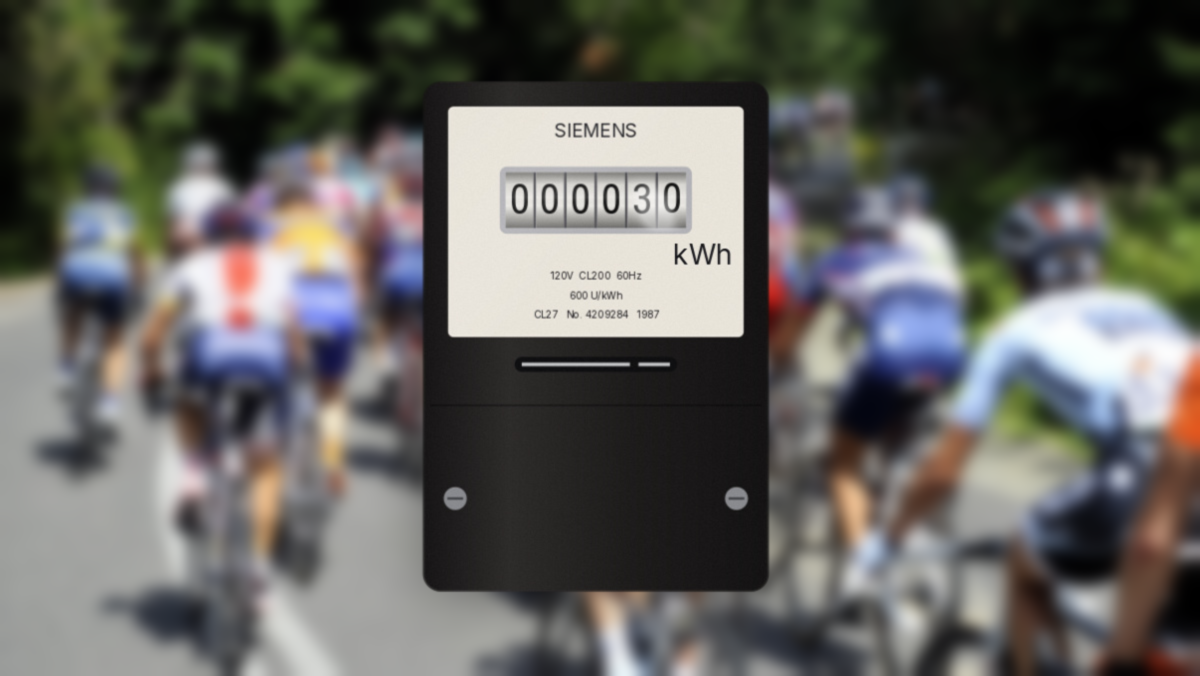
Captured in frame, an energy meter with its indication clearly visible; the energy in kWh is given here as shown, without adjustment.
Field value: 30 kWh
